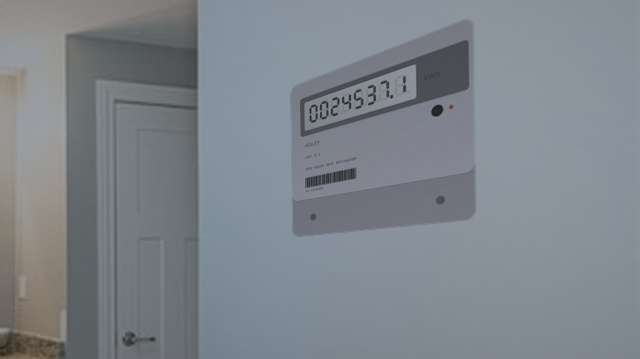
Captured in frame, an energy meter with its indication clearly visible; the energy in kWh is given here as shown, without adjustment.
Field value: 24537.1 kWh
